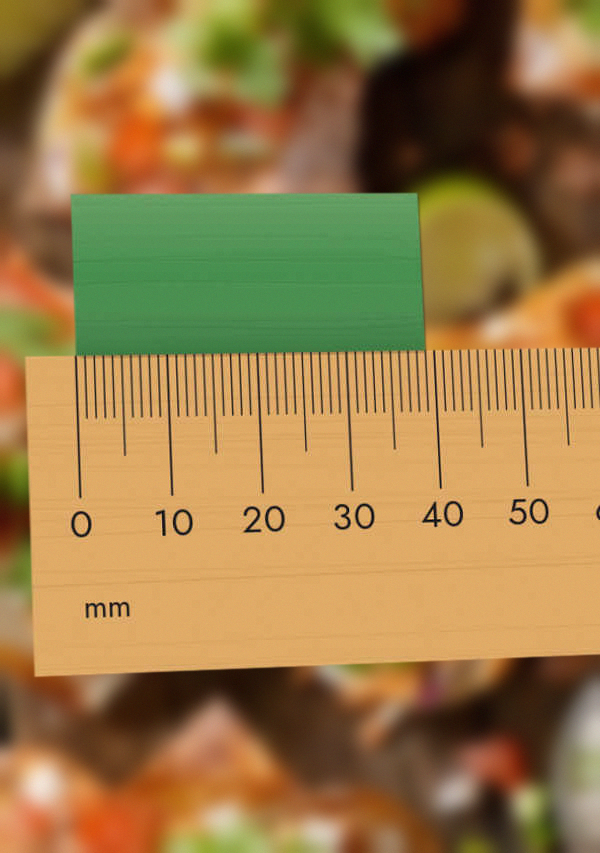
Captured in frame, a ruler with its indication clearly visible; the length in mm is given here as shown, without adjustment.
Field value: 39 mm
